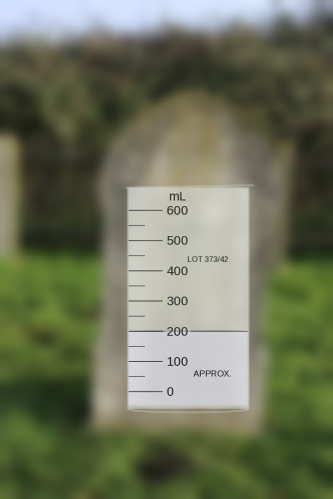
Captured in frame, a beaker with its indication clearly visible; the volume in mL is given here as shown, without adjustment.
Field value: 200 mL
